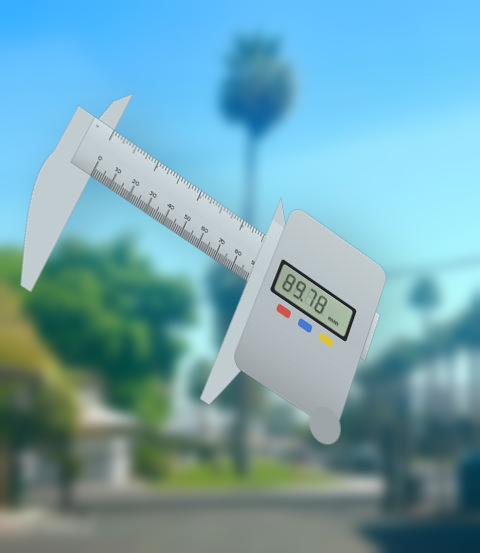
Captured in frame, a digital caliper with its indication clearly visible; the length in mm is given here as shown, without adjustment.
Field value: 89.78 mm
